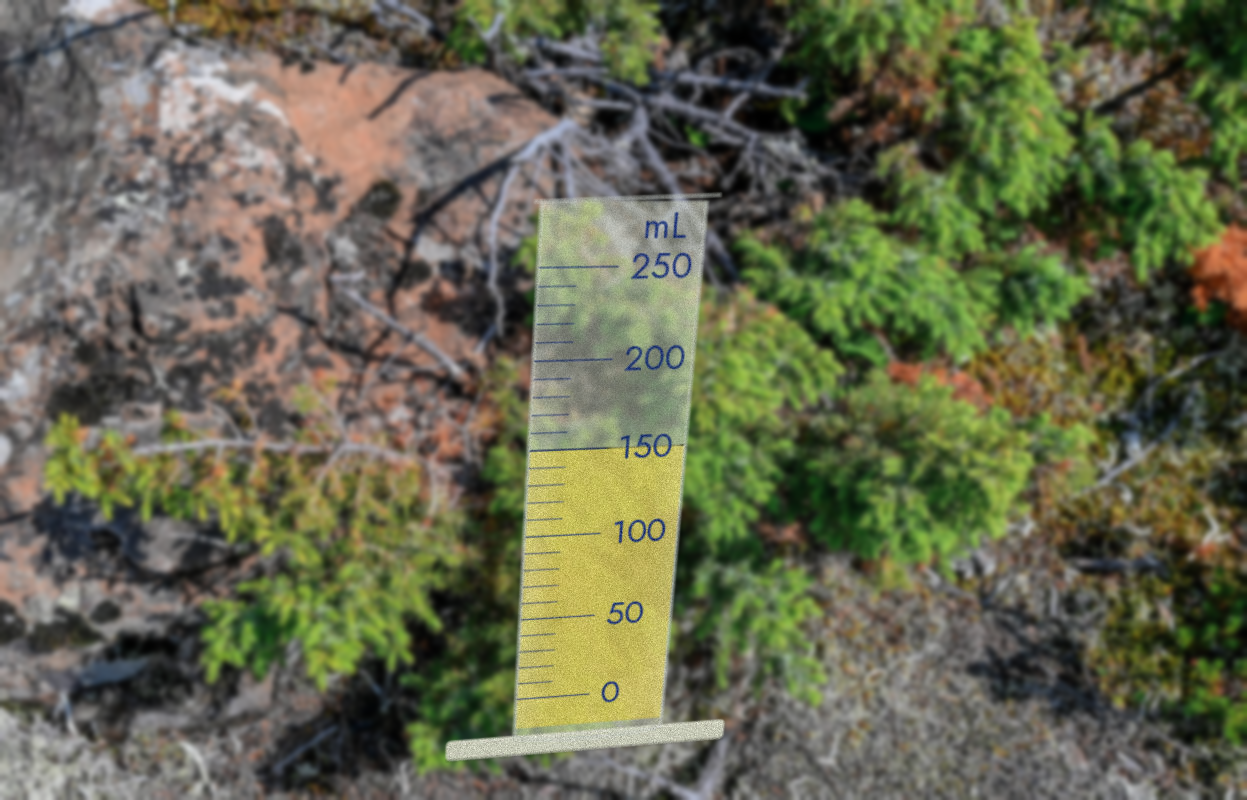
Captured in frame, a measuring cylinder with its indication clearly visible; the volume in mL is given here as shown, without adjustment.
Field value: 150 mL
